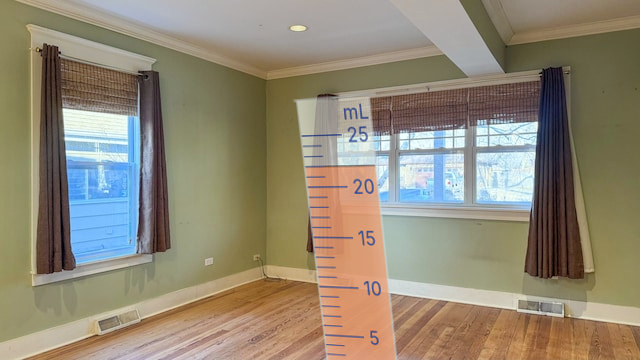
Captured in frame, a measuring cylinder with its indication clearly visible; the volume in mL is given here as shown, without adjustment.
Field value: 22 mL
